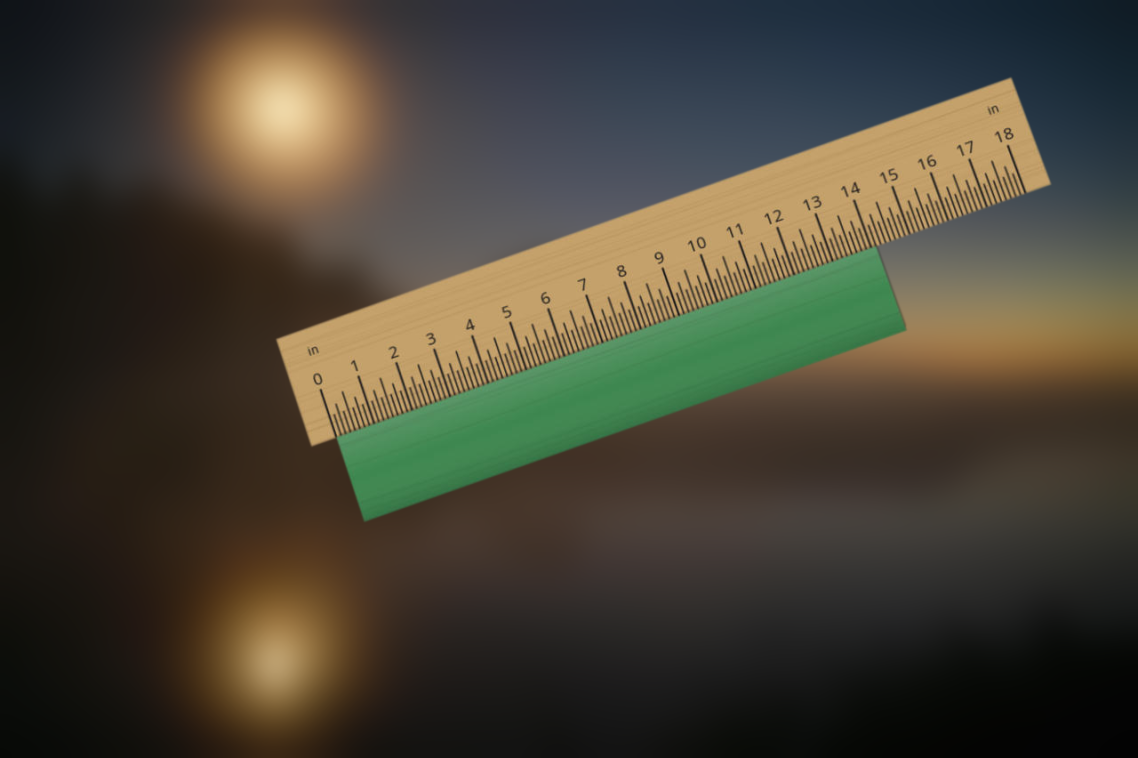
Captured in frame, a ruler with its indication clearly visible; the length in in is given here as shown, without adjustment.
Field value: 14.125 in
